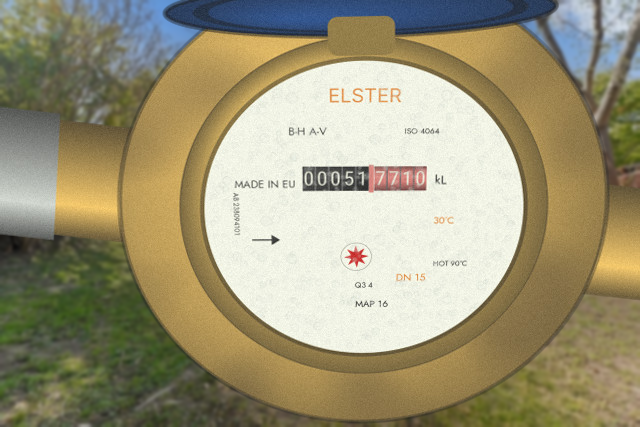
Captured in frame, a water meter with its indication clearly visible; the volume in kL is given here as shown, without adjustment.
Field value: 51.7710 kL
